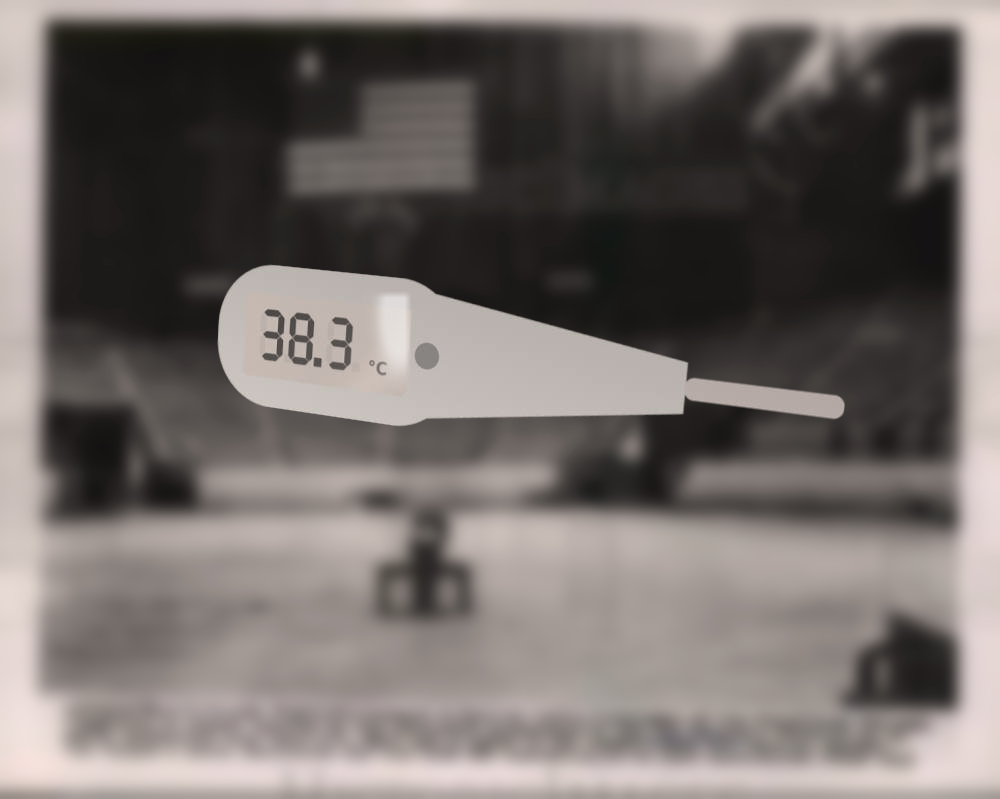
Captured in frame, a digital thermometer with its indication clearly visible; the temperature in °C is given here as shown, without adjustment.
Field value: 38.3 °C
